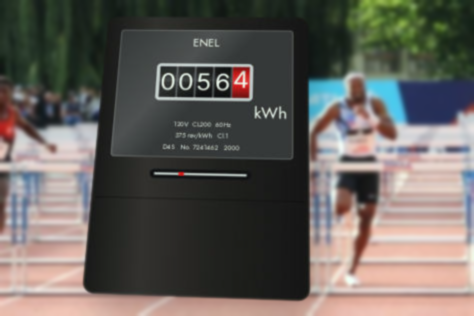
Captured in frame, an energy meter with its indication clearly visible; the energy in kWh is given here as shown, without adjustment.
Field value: 56.4 kWh
